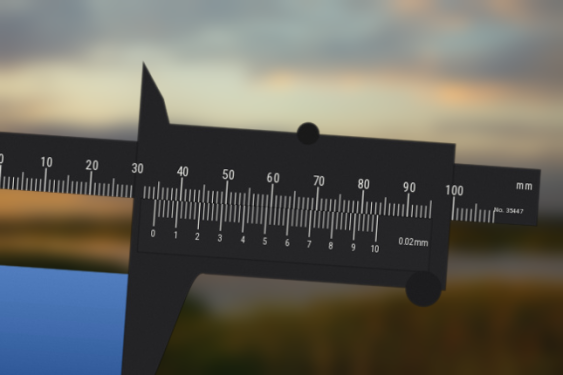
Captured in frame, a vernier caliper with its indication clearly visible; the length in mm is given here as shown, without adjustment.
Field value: 34.5 mm
